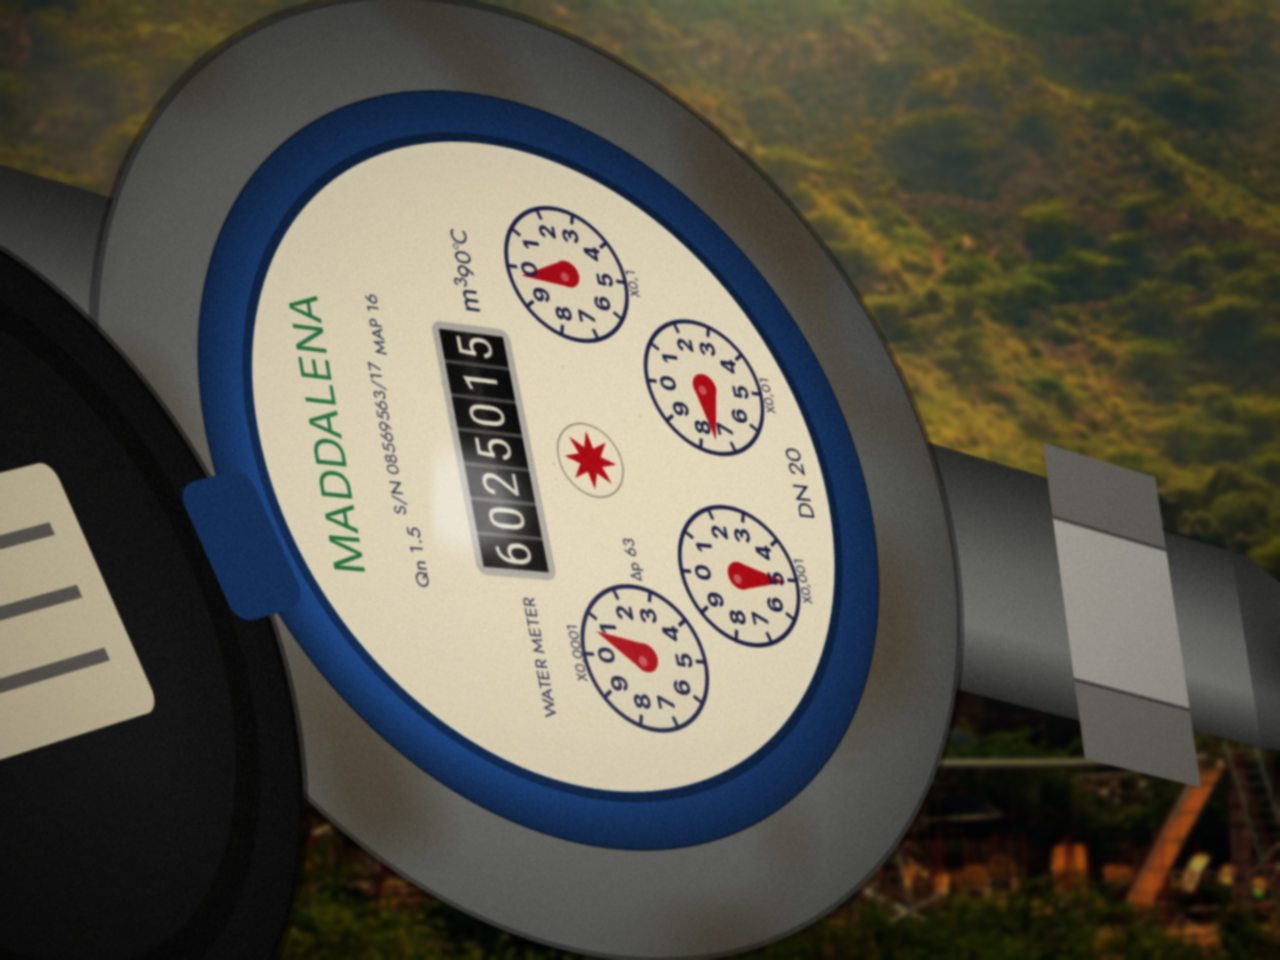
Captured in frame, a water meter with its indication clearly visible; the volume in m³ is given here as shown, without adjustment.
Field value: 6025014.9750 m³
